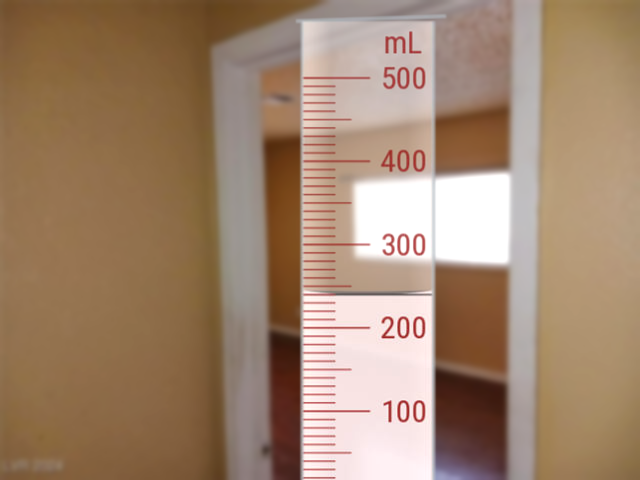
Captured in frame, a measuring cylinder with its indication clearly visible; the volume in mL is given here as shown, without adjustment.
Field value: 240 mL
